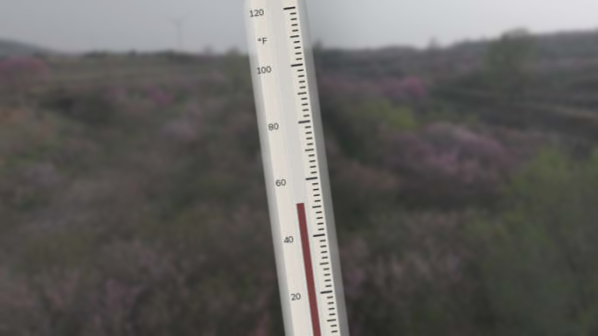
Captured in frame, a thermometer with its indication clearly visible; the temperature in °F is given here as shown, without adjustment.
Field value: 52 °F
